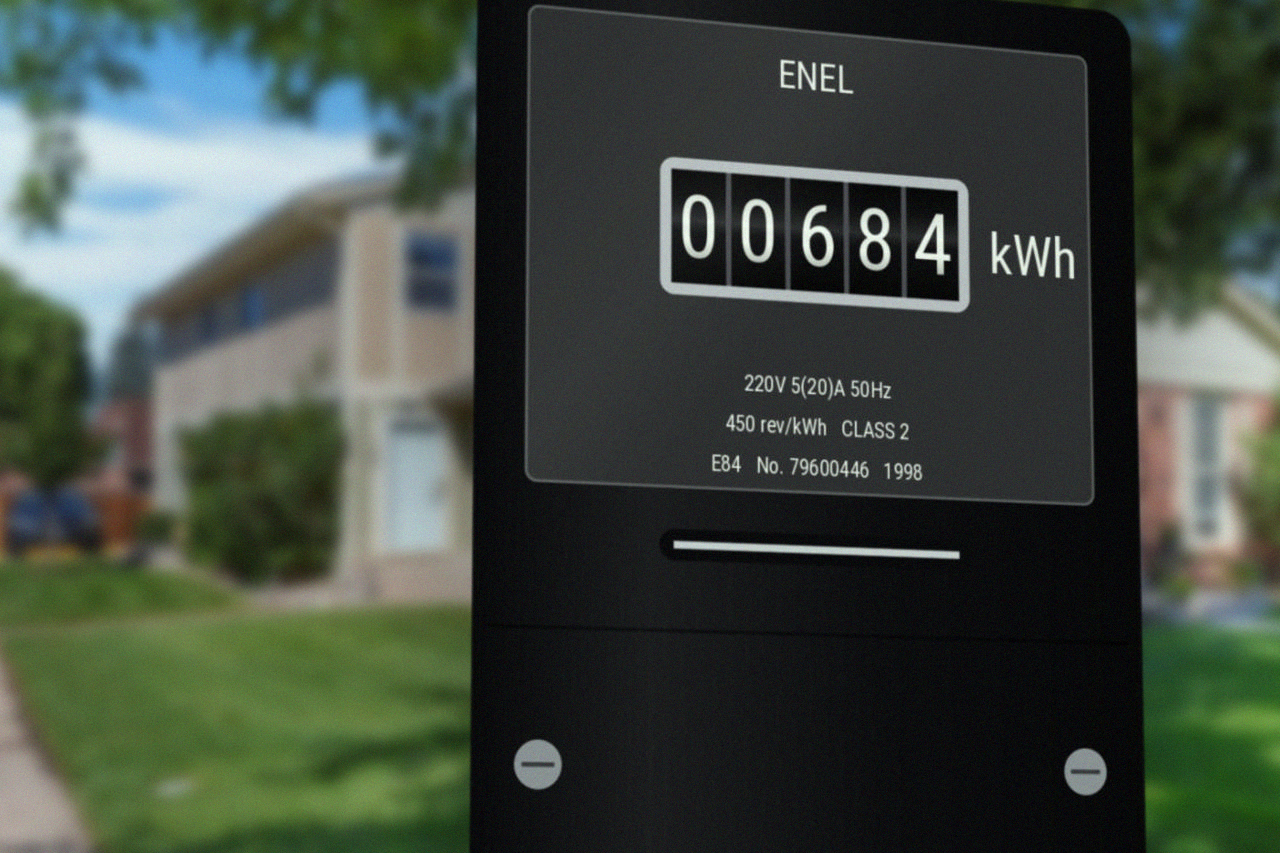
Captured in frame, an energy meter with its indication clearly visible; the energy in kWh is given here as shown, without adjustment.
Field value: 684 kWh
